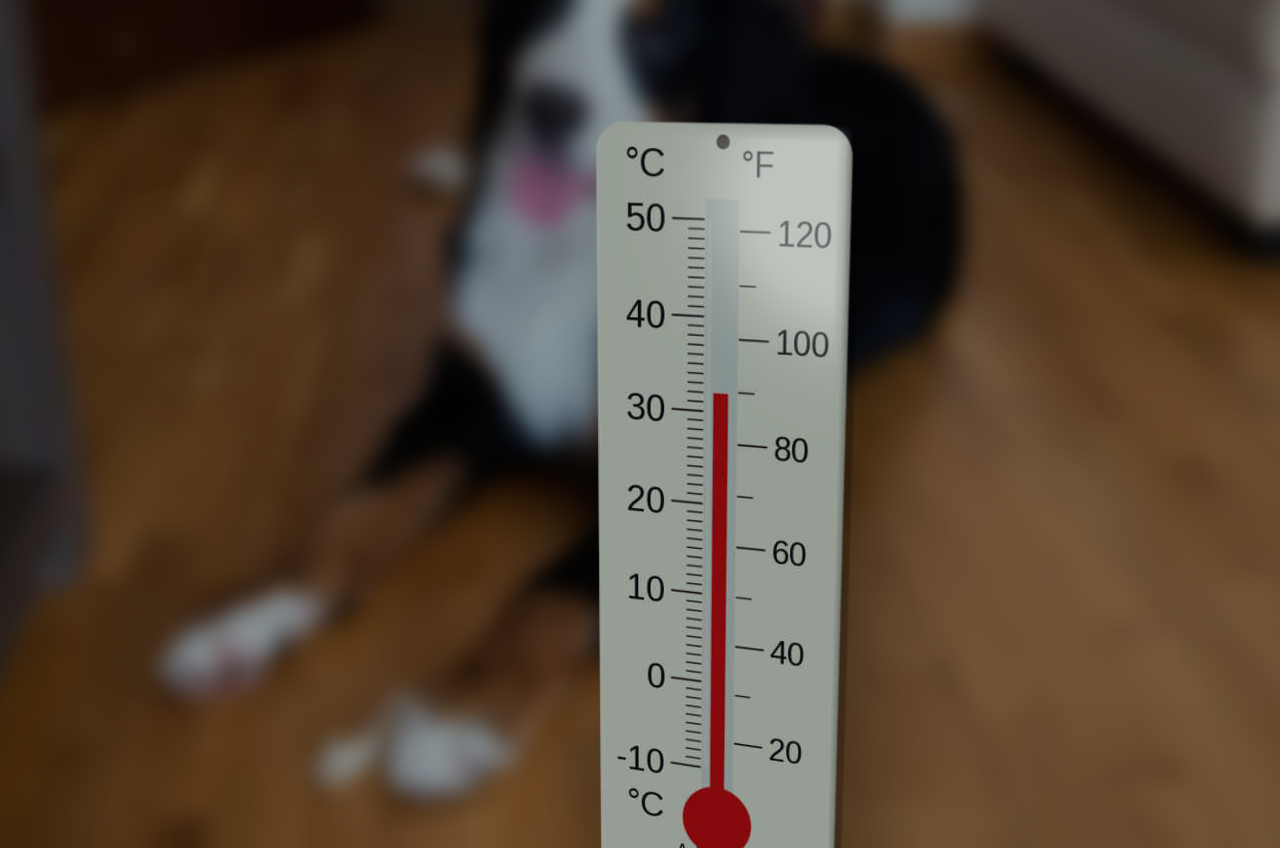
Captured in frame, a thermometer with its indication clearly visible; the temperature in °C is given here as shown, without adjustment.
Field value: 32 °C
